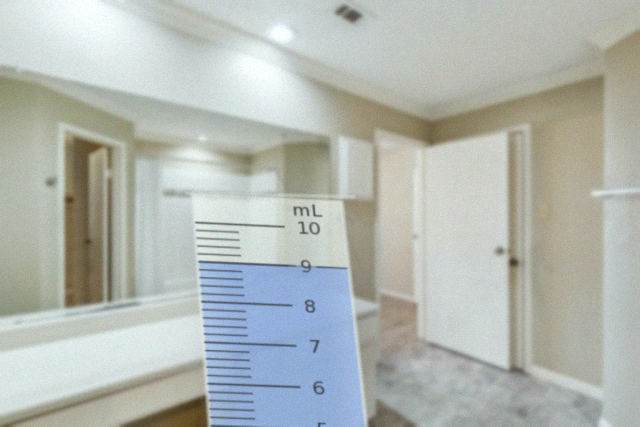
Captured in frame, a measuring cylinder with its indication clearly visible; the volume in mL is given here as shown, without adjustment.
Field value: 9 mL
